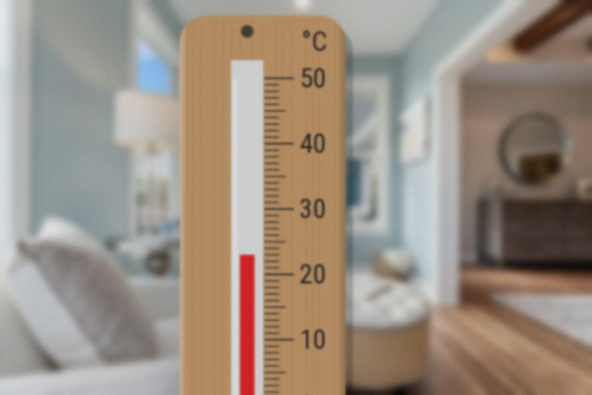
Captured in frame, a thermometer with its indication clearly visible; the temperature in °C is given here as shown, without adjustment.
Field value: 23 °C
